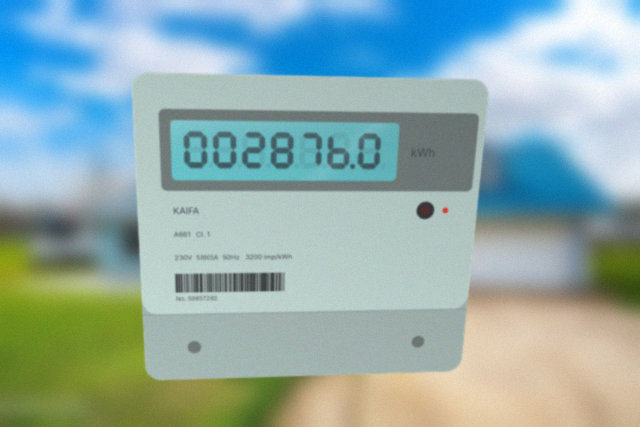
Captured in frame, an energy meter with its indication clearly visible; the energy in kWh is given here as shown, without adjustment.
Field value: 2876.0 kWh
